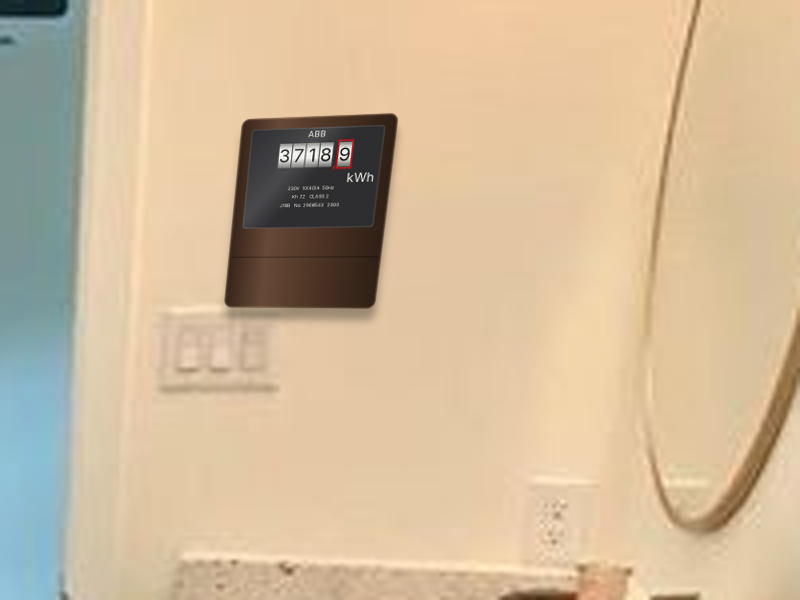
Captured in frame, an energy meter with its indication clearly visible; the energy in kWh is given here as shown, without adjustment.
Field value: 3718.9 kWh
